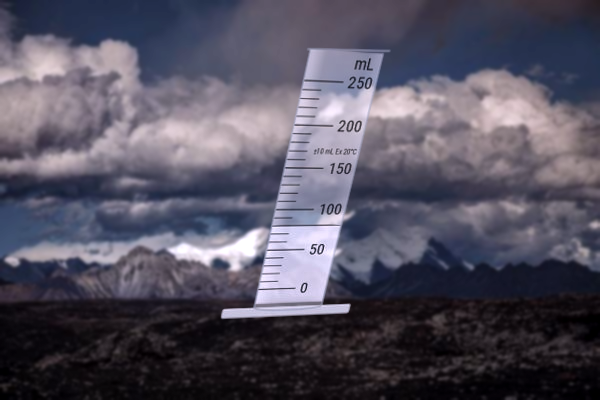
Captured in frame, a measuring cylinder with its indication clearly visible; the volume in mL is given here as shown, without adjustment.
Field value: 80 mL
